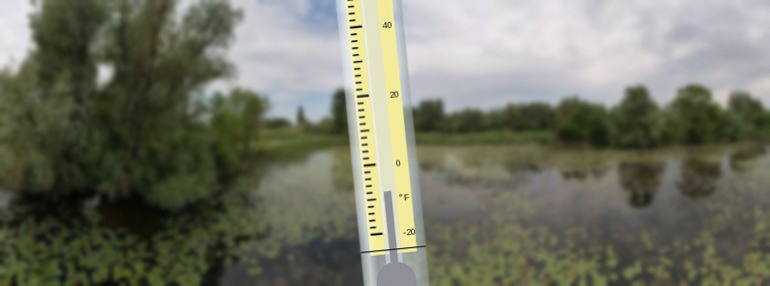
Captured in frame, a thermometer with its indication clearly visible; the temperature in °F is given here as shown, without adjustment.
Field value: -8 °F
